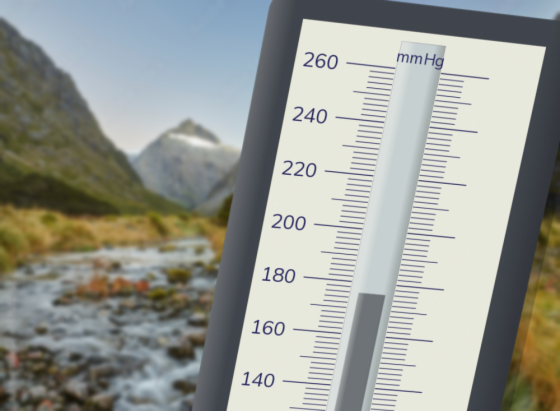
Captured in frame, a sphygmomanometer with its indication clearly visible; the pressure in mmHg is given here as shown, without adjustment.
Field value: 176 mmHg
